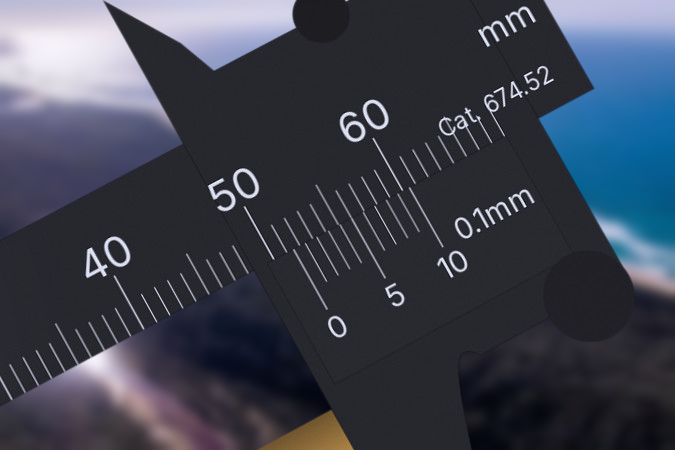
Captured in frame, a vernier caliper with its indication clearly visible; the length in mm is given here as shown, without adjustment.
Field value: 51.5 mm
